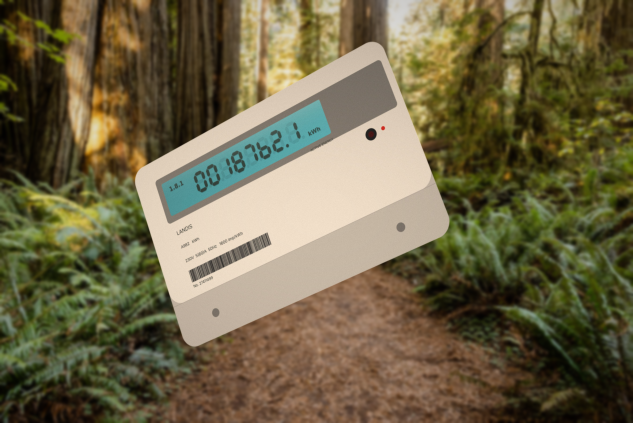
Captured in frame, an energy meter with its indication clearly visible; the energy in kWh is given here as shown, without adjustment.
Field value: 18762.1 kWh
